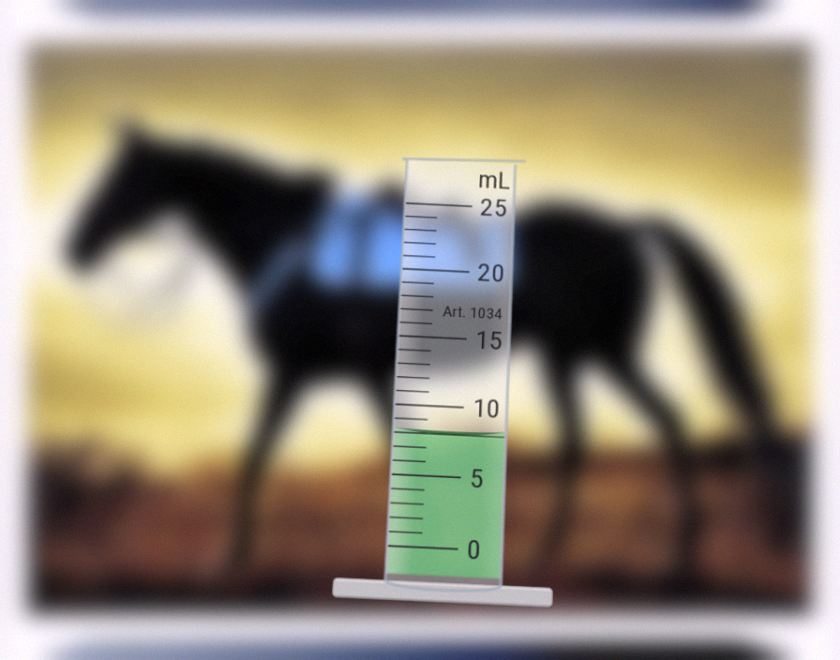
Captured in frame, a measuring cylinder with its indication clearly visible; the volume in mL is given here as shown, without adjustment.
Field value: 8 mL
